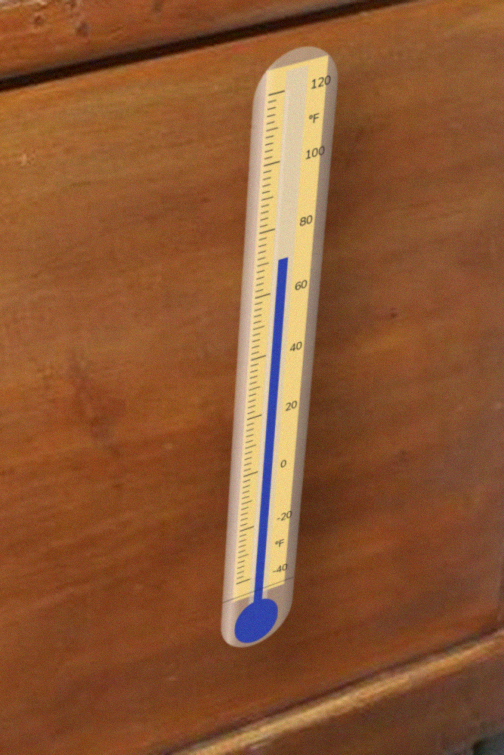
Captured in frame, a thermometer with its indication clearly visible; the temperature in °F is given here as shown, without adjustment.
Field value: 70 °F
